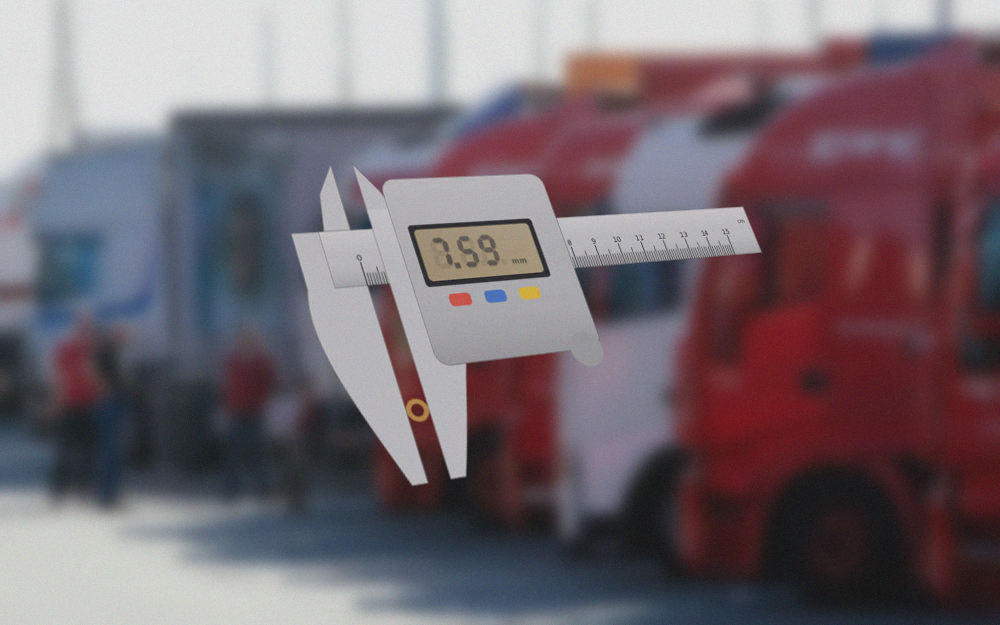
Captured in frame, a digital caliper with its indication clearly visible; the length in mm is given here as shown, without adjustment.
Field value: 7.59 mm
